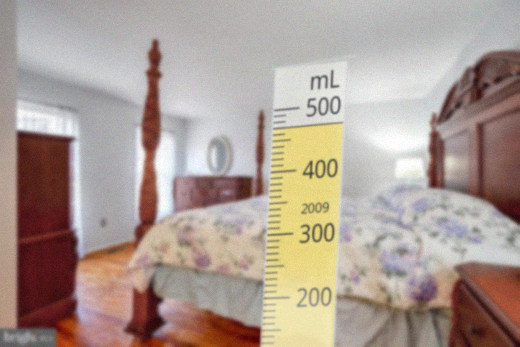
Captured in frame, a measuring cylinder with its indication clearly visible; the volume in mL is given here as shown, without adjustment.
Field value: 470 mL
